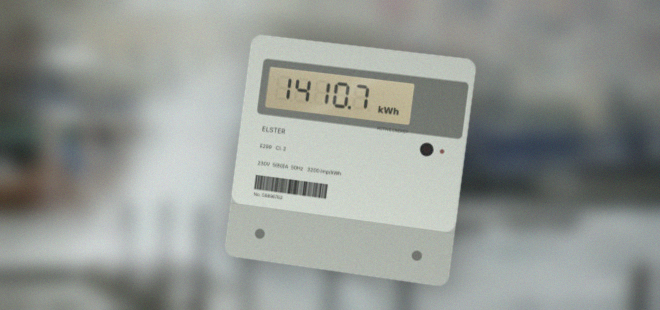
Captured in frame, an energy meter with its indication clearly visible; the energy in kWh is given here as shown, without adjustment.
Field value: 1410.7 kWh
